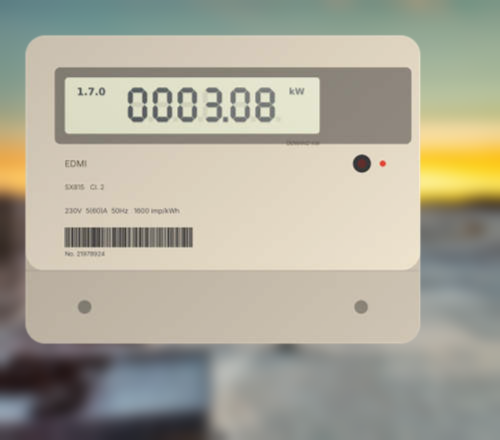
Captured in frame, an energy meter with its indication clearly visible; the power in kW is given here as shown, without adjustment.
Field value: 3.08 kW
